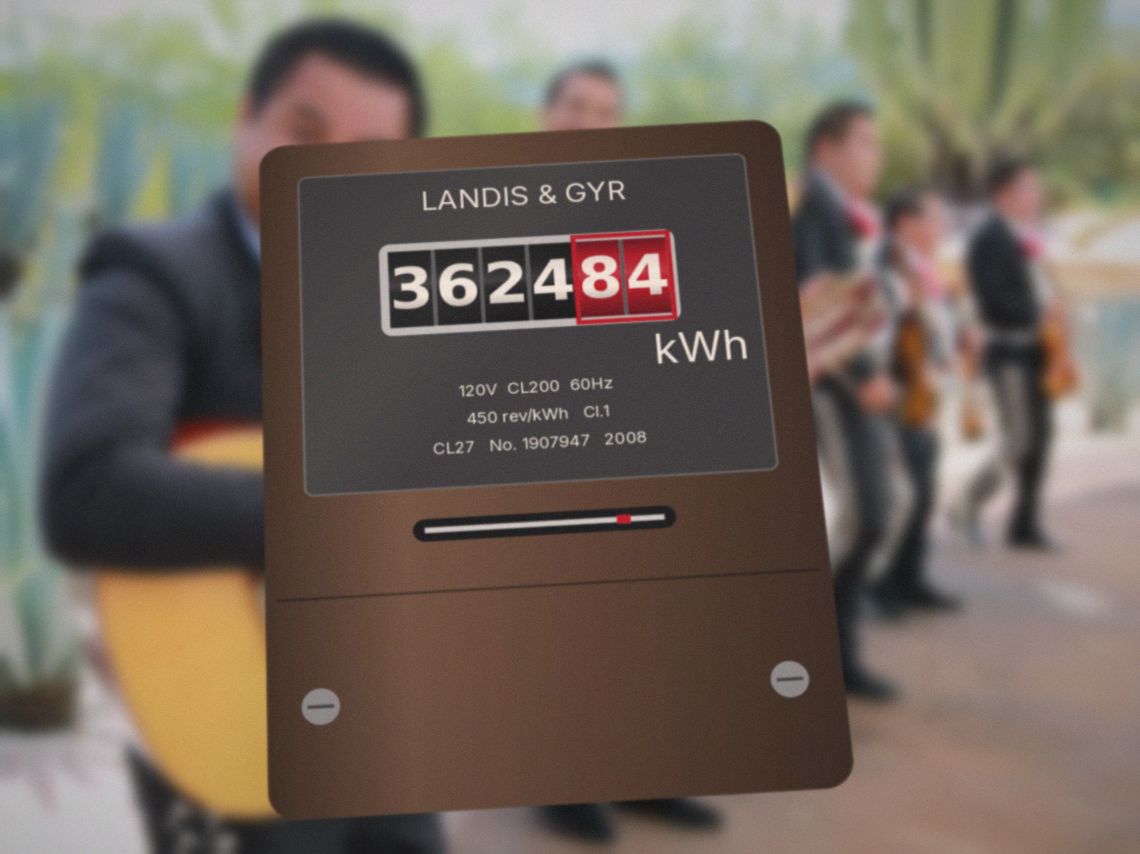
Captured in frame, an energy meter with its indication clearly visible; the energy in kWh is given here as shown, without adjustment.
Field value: 3624.84 kWh
